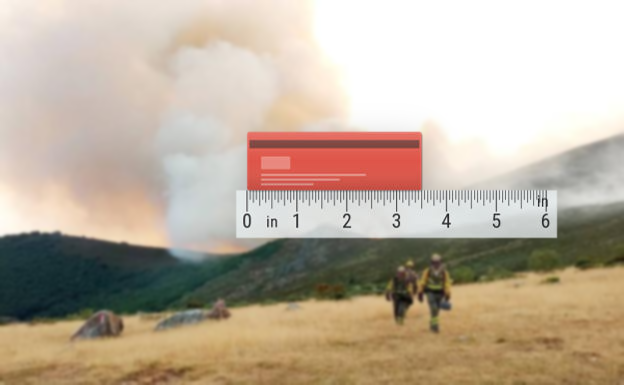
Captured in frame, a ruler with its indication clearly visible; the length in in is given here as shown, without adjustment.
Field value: 3.5 in
